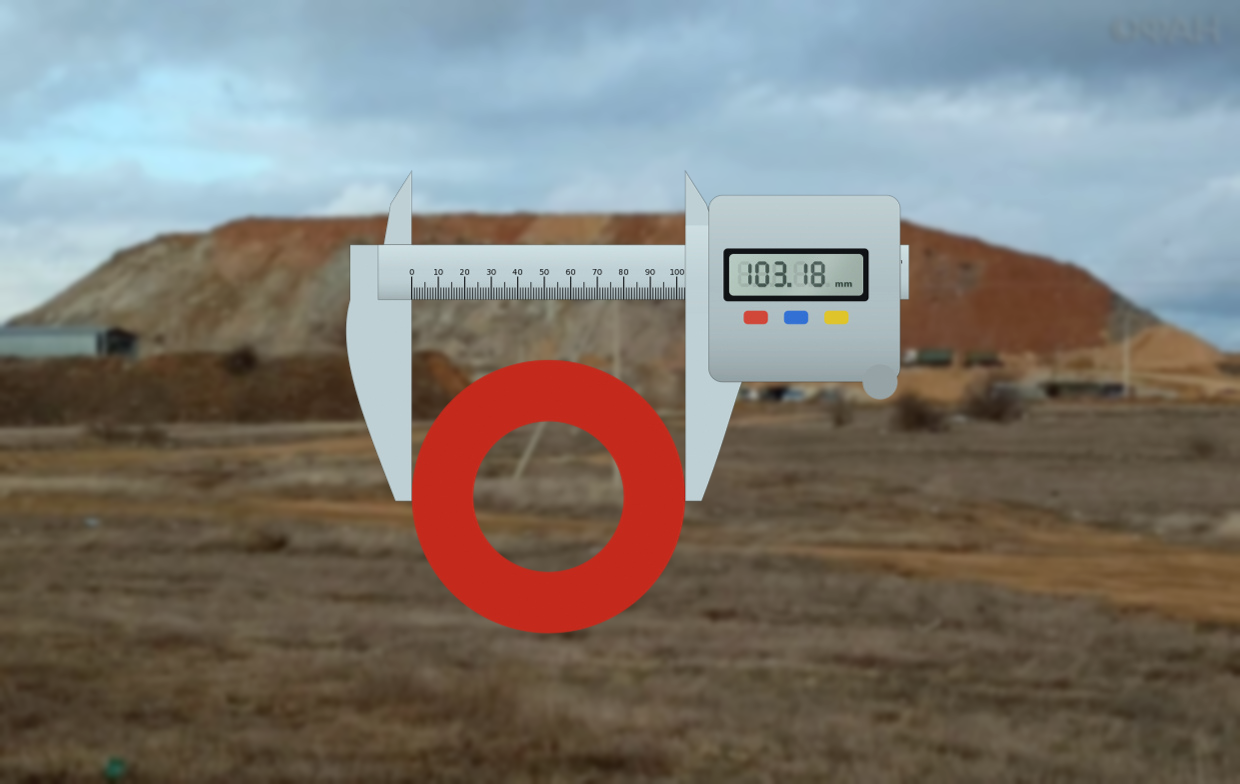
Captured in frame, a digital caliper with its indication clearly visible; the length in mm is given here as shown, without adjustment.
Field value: 103.18 mm
